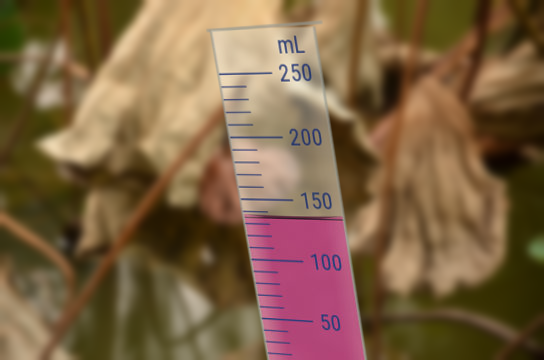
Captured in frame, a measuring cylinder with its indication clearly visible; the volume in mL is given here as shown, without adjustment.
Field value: 135 mL
